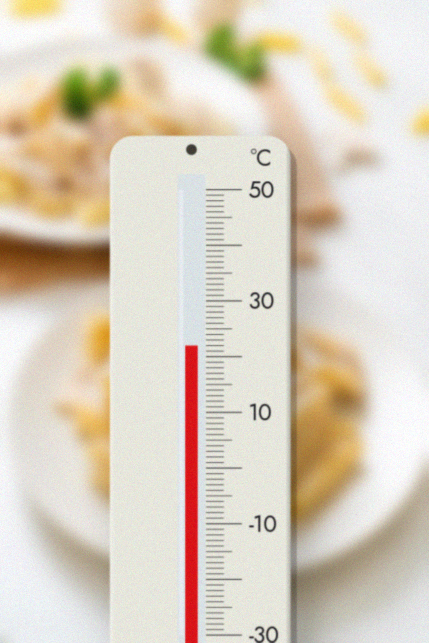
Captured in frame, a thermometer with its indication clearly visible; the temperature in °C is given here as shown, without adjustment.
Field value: 22 °C
